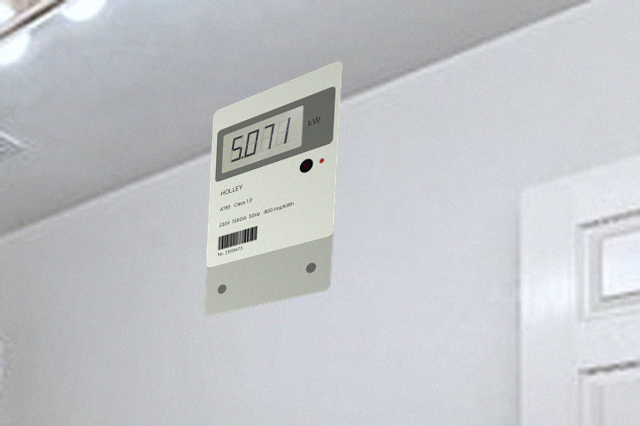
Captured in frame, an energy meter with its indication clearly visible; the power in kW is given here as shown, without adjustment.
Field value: 5.071 kW
